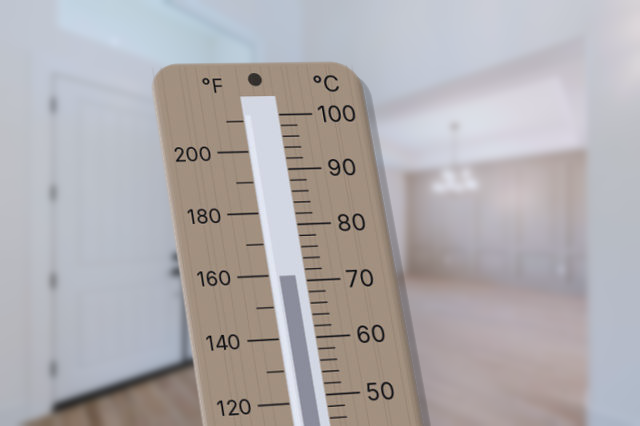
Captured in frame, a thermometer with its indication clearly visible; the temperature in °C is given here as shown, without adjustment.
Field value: 71 °C
